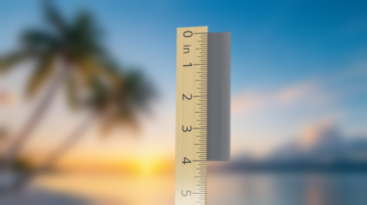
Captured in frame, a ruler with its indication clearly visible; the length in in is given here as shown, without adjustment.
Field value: 4 in
